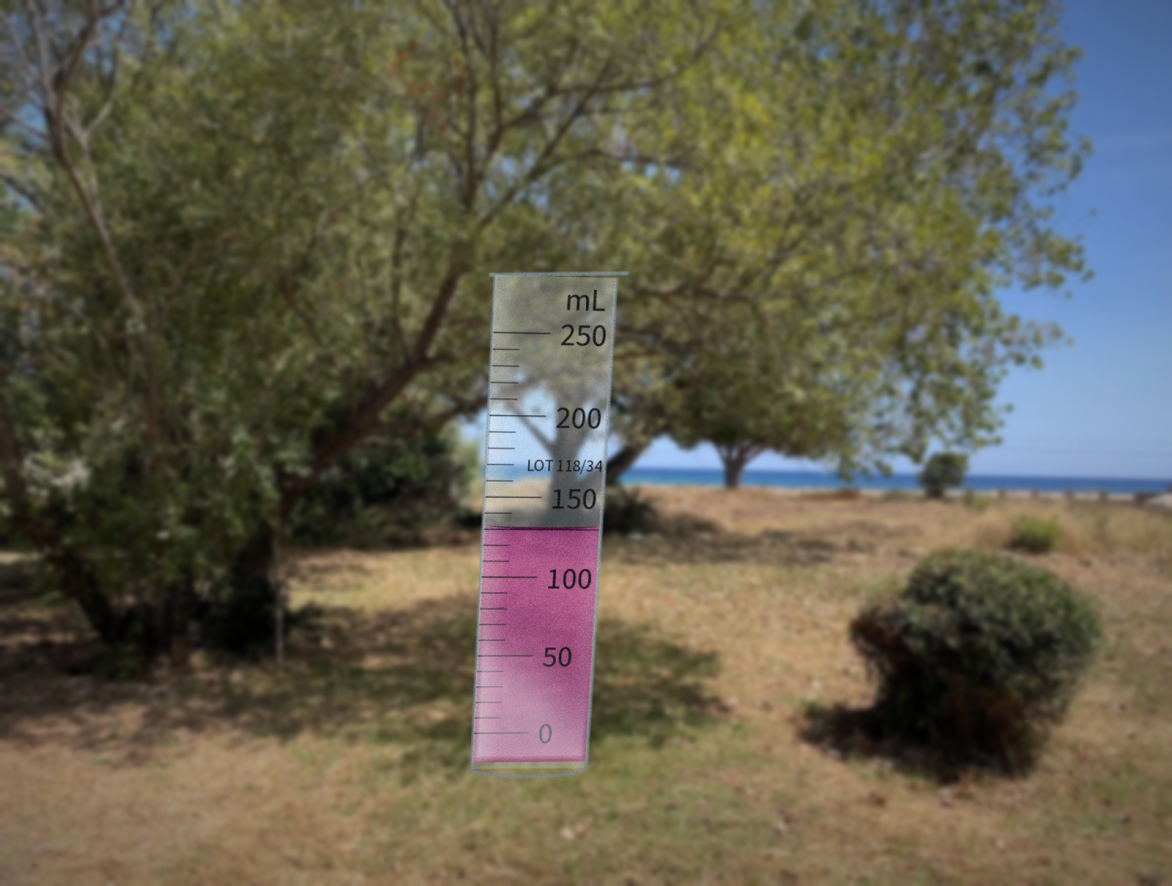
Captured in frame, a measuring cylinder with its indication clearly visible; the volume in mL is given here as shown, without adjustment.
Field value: 130 mL
